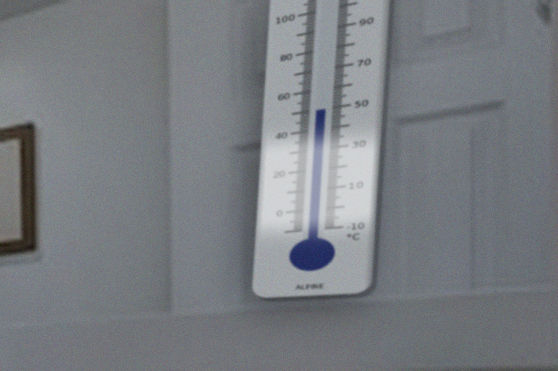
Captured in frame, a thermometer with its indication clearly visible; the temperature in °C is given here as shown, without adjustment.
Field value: 50 °C
